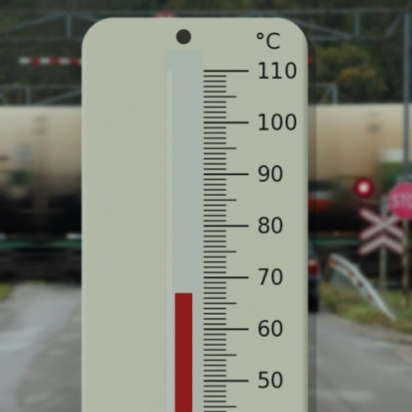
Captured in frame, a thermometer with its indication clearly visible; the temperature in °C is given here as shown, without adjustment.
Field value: 67 °C
